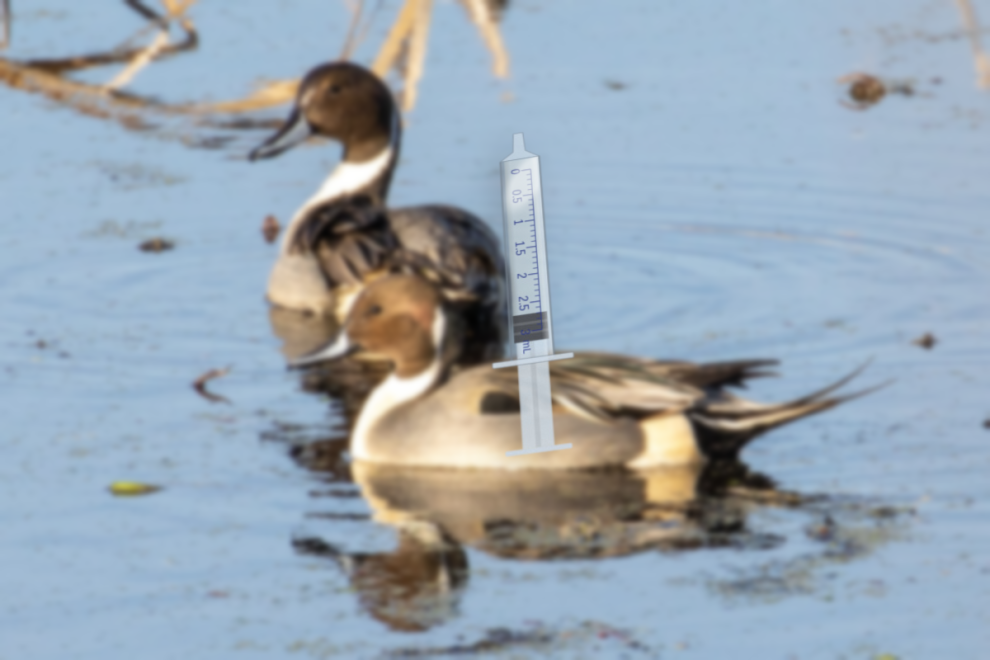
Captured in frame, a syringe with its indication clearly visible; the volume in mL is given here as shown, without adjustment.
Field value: 2.7 mL
